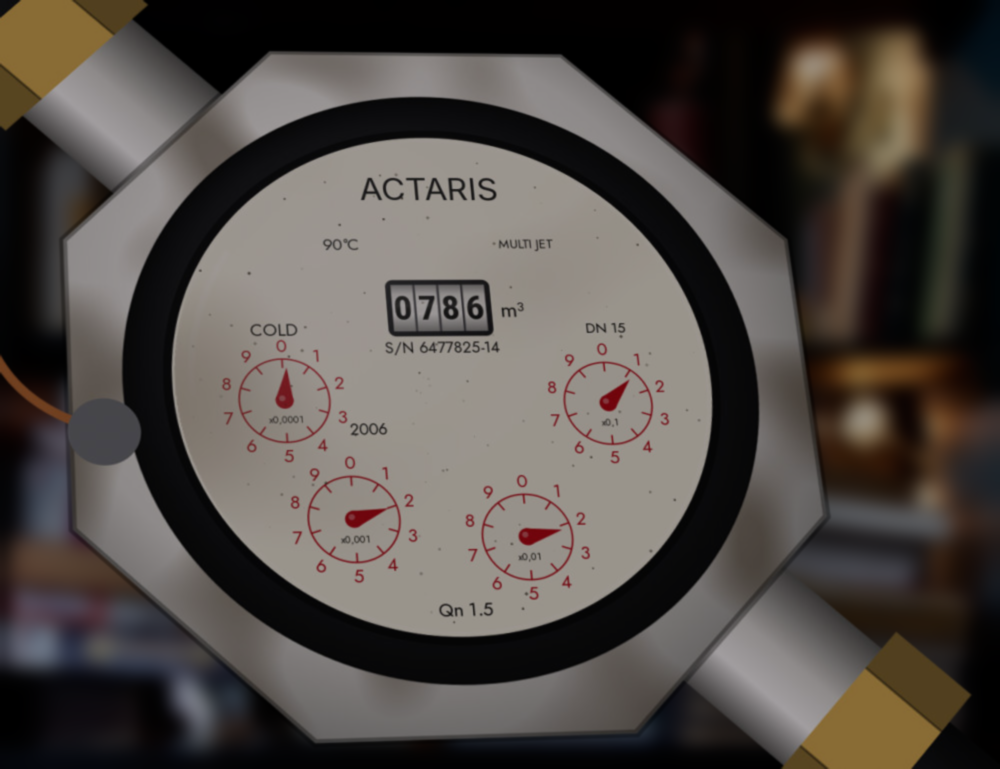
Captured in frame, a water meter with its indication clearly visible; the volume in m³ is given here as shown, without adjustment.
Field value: 786.1220 m³
